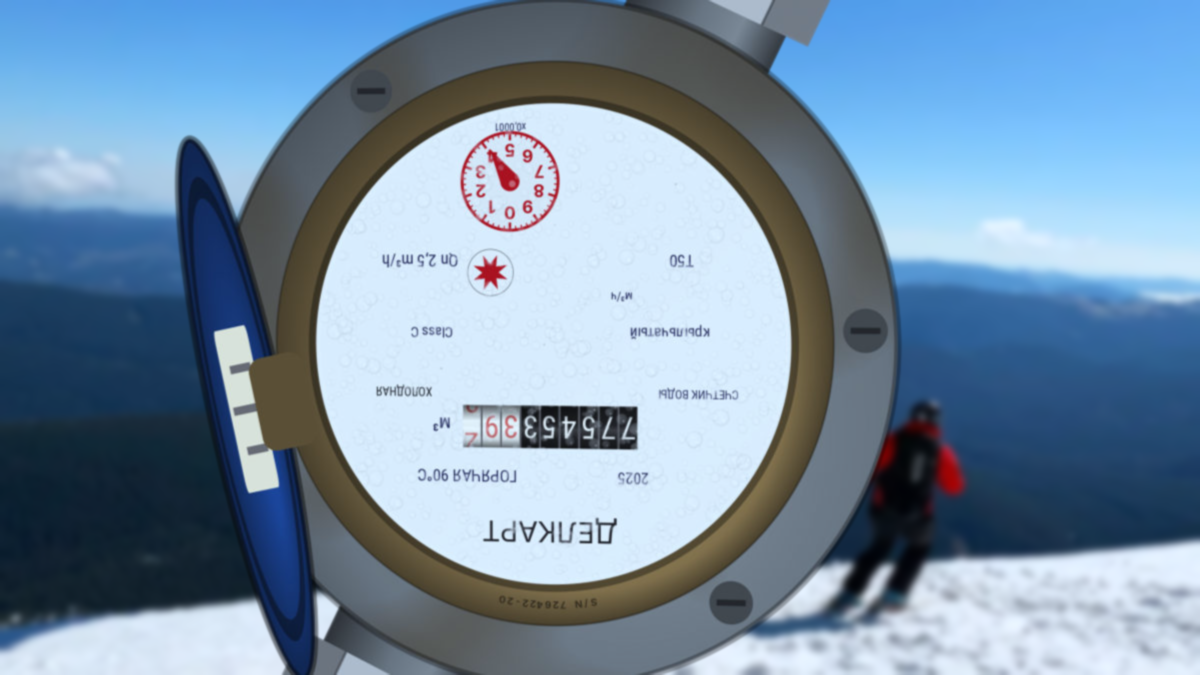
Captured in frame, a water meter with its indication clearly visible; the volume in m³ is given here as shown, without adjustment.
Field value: 775453.3924 m³
